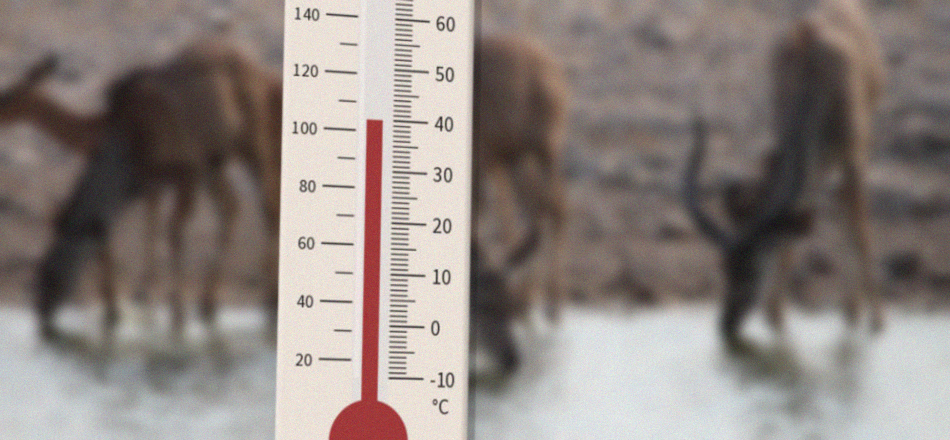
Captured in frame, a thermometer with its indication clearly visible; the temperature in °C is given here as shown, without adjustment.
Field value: 40 °C
